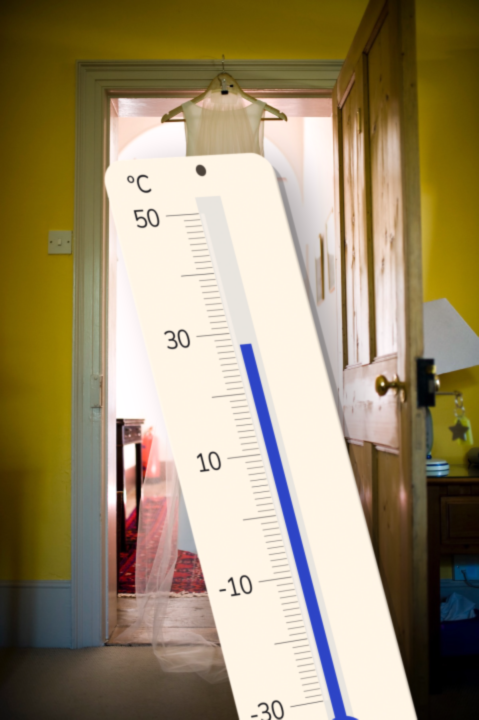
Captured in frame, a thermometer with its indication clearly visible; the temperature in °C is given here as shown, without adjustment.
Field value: 28 °C
